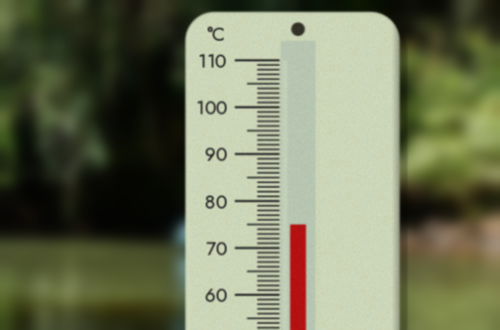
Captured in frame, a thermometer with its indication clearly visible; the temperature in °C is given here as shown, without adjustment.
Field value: 75 °C
